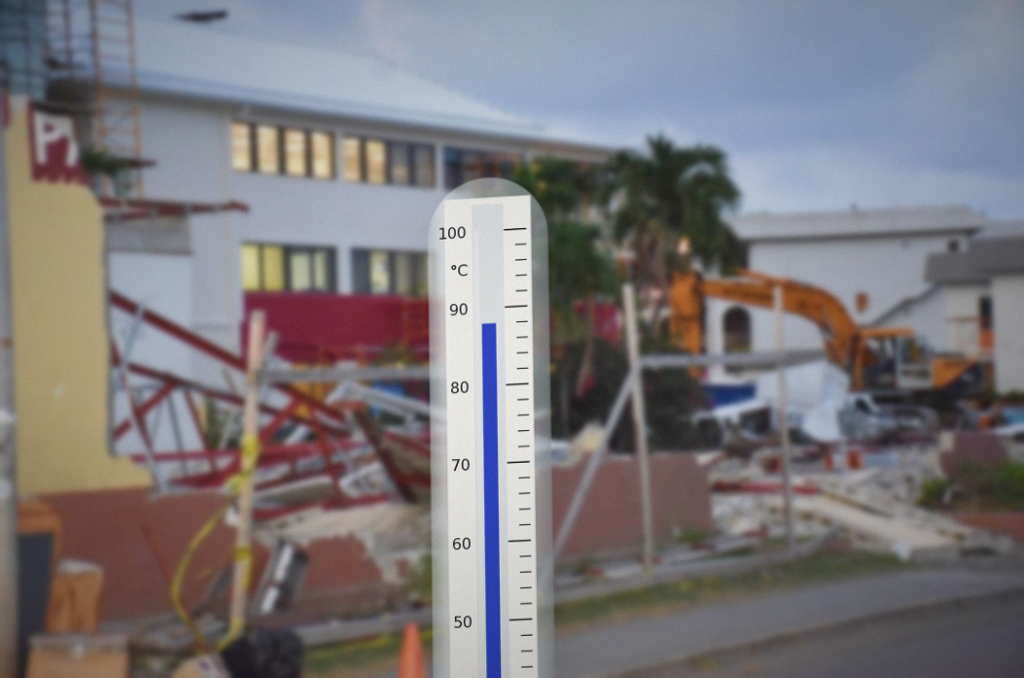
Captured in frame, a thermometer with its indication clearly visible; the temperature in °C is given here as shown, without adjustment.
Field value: 88 °C
